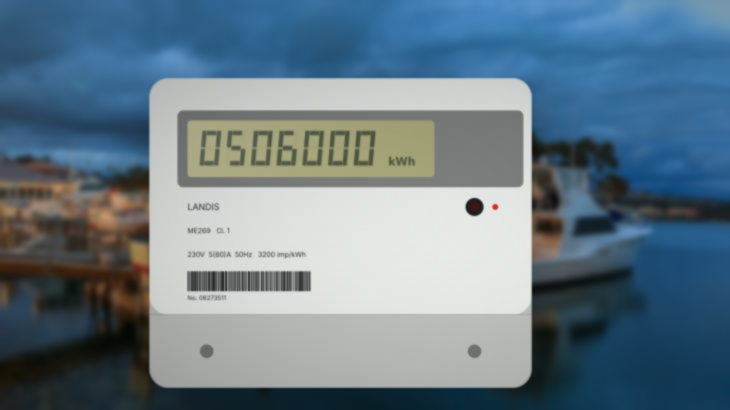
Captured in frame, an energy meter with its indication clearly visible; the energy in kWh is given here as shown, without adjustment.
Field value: 506000 kWh
